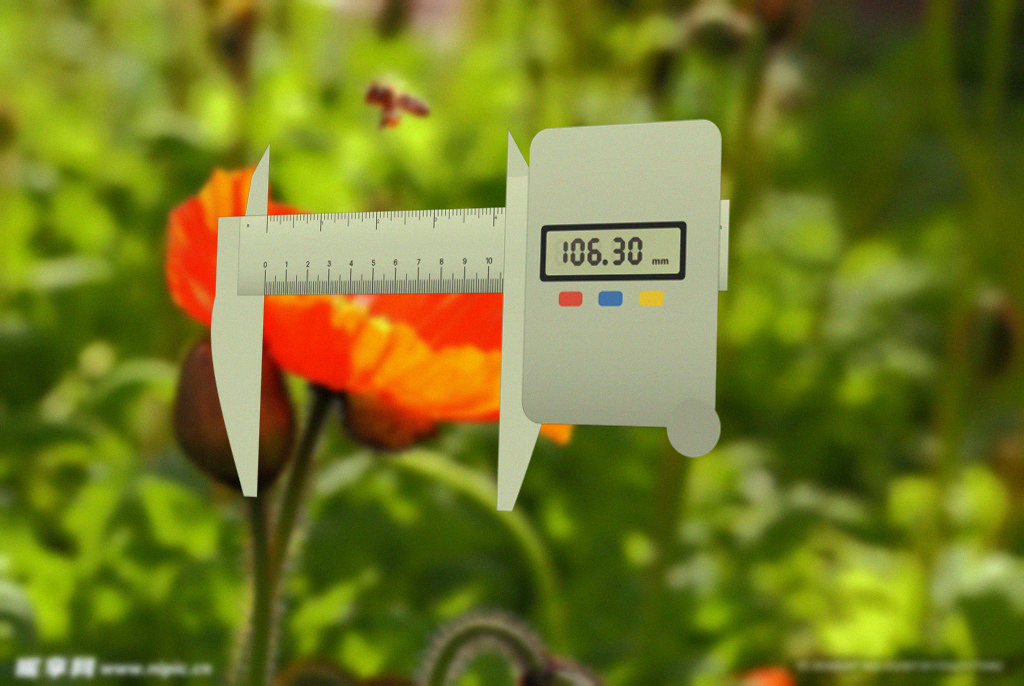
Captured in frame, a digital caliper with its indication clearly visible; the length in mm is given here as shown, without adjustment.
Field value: 106.30 mm
